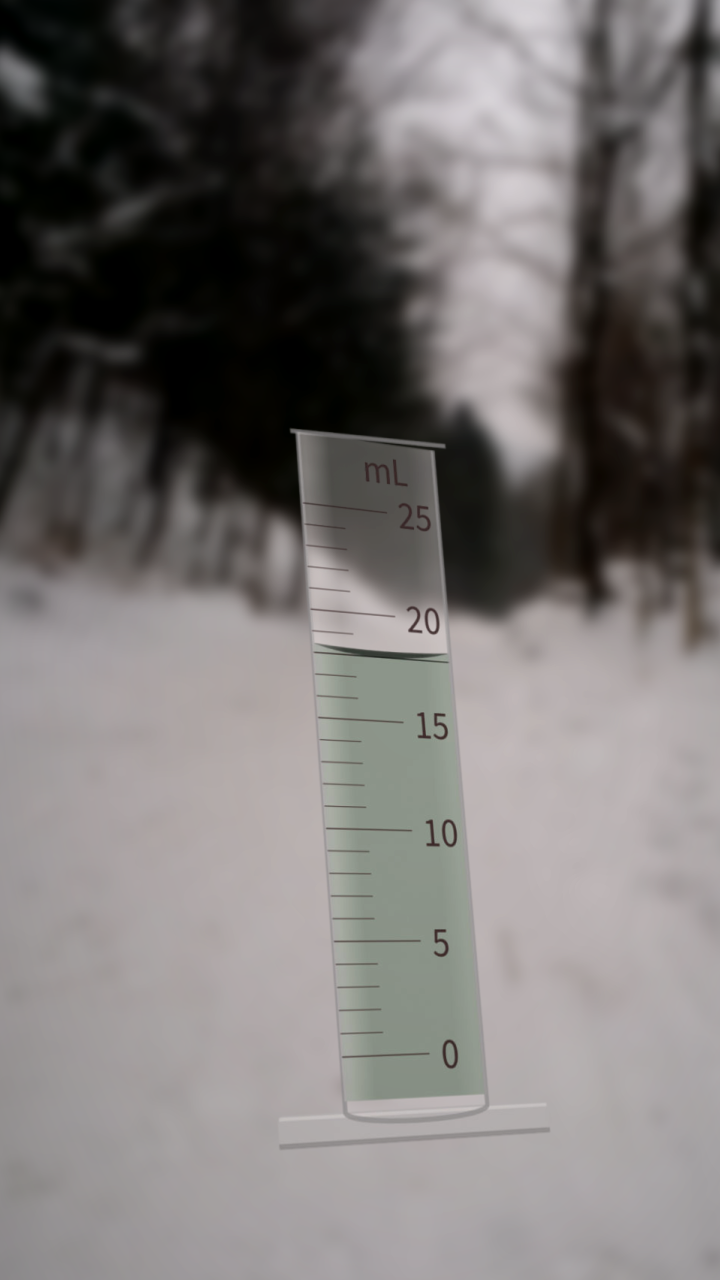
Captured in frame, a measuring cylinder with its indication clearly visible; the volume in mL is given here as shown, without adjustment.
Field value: 18 mL
